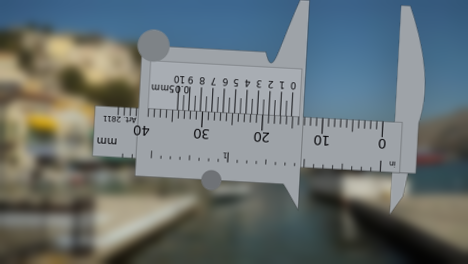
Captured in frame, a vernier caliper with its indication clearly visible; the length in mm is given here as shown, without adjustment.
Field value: 15.2 mm
